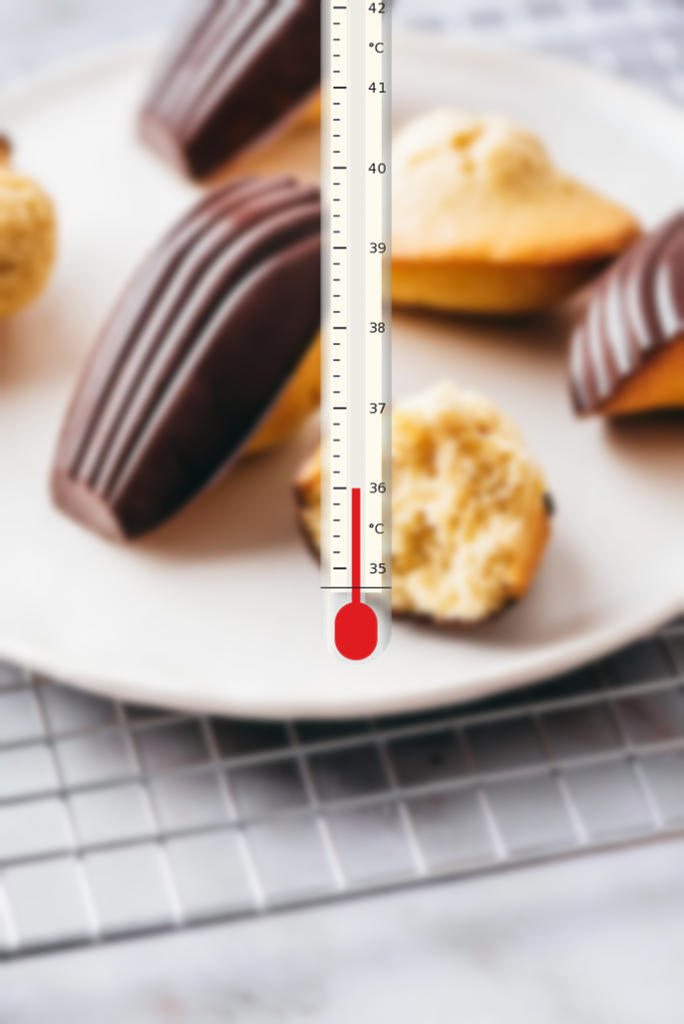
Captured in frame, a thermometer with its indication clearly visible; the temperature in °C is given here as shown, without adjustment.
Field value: 36 °C
